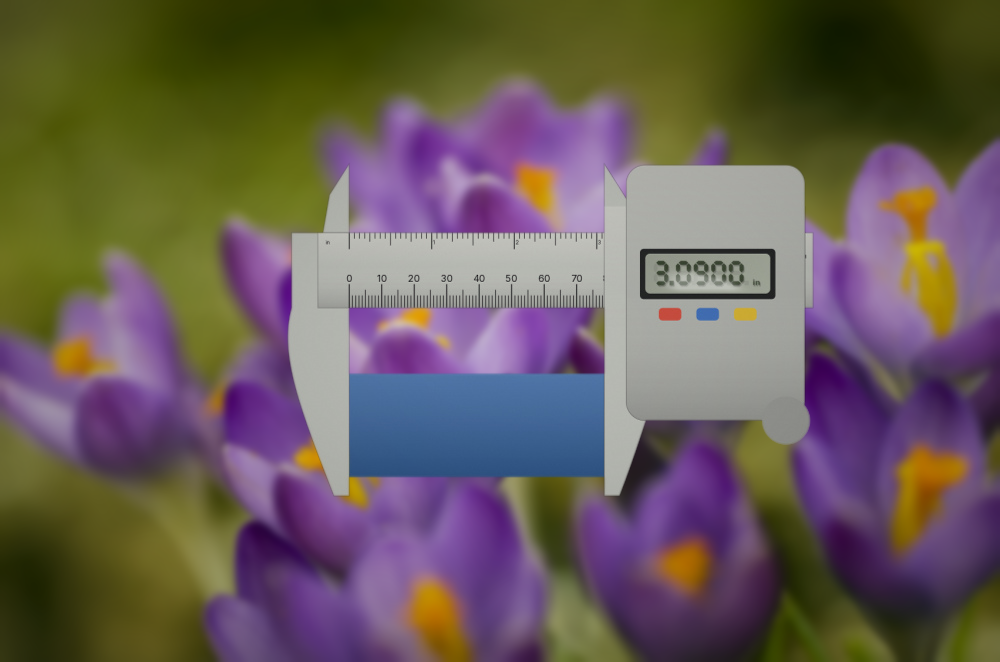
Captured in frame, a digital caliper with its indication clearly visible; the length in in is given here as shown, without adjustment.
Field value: 3.0900 in
